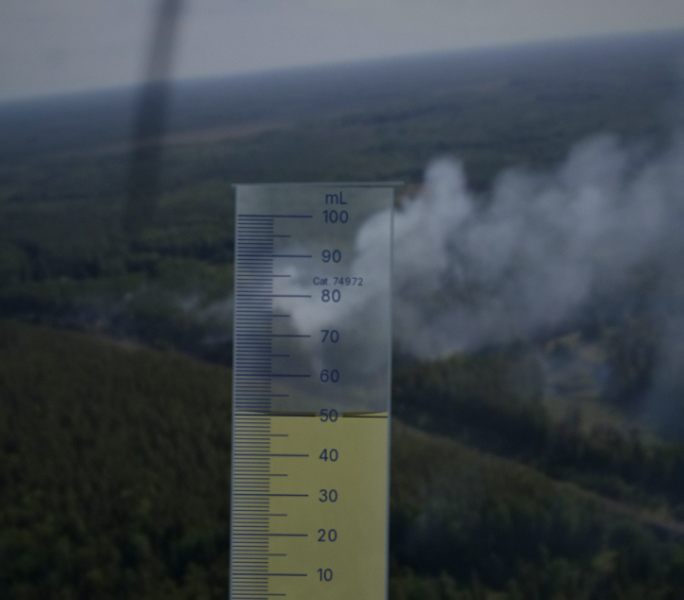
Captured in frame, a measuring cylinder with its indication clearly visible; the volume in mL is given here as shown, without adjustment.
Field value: 50 mL
